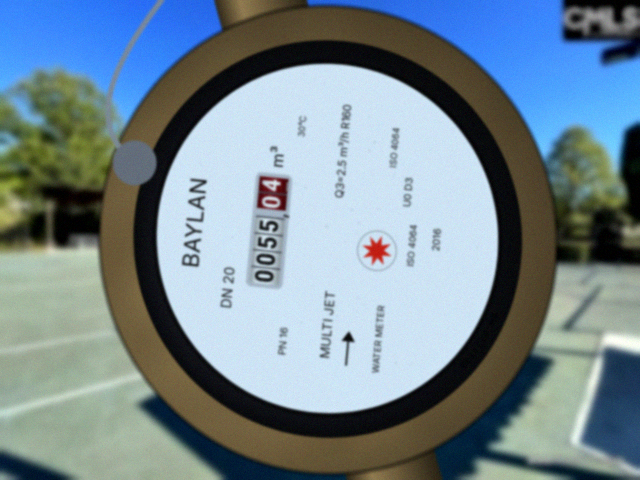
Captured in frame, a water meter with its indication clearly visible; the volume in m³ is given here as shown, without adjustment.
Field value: 55.04 m³
